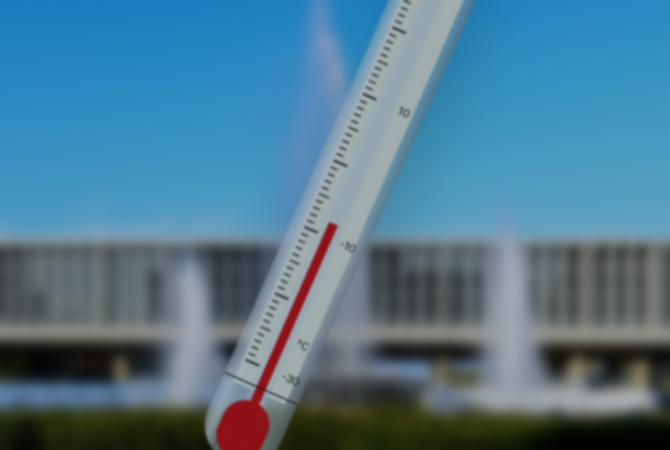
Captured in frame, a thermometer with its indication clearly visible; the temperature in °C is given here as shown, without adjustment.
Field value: -8 °C
